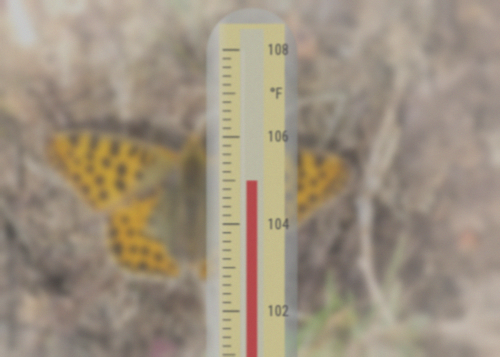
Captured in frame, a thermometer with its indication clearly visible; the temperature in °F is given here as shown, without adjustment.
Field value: 105 °F
